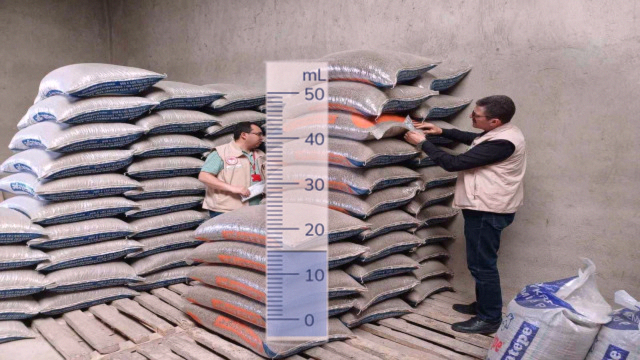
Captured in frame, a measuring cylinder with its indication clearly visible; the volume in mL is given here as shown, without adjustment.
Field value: 15 mL
